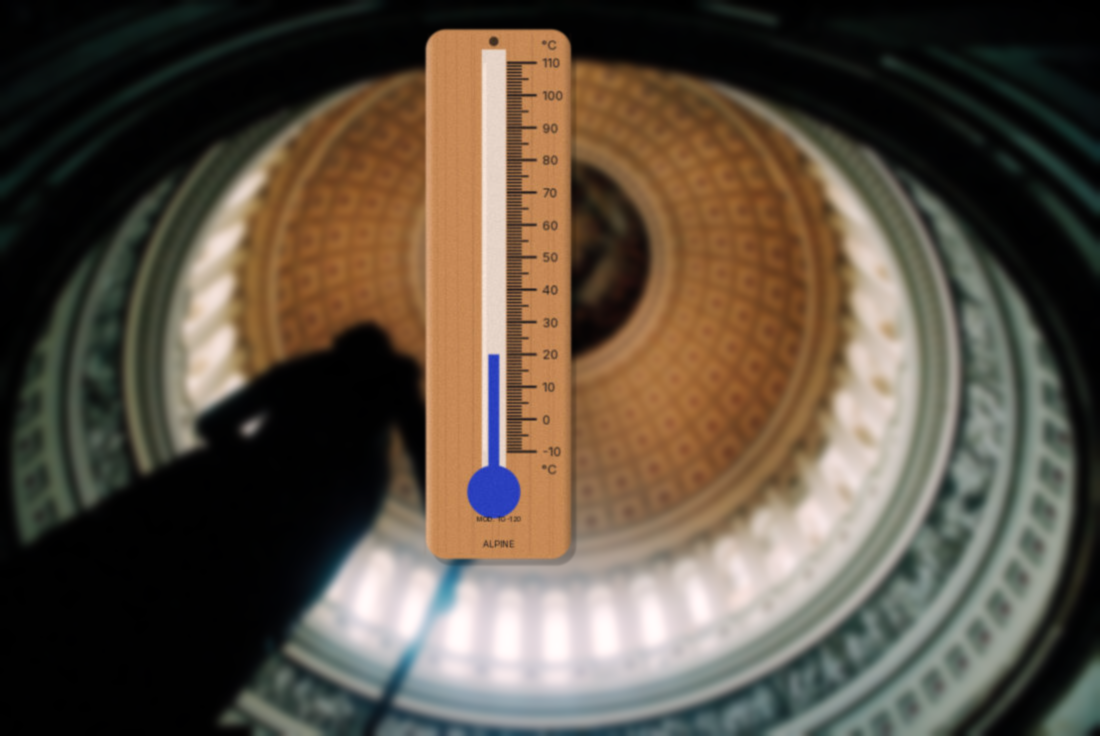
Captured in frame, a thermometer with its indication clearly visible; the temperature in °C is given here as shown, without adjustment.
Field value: 20 °C
